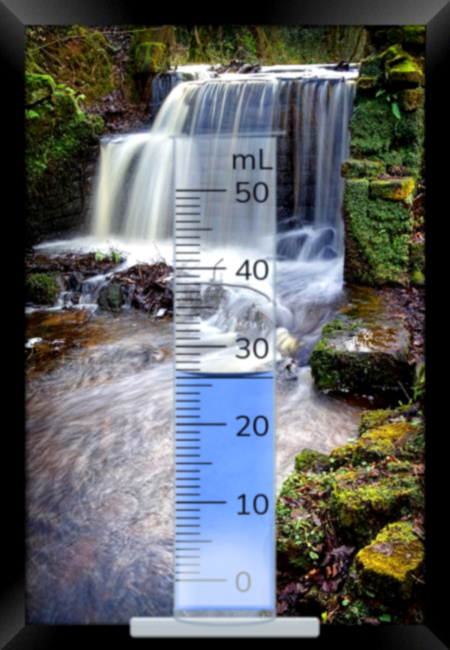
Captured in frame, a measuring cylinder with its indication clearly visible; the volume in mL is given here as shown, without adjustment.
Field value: 26 mL
